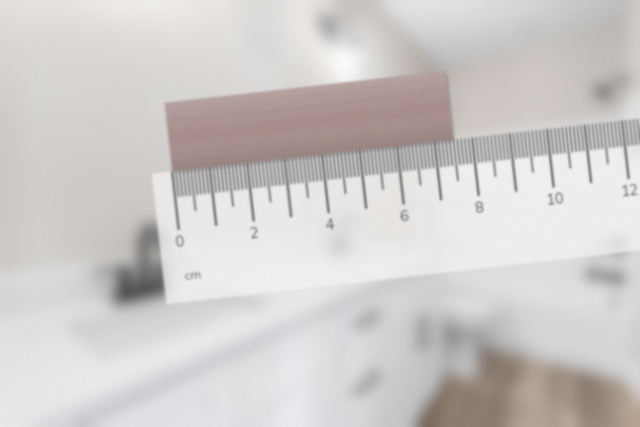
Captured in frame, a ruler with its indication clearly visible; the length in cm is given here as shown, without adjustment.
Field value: 7.5 cm
